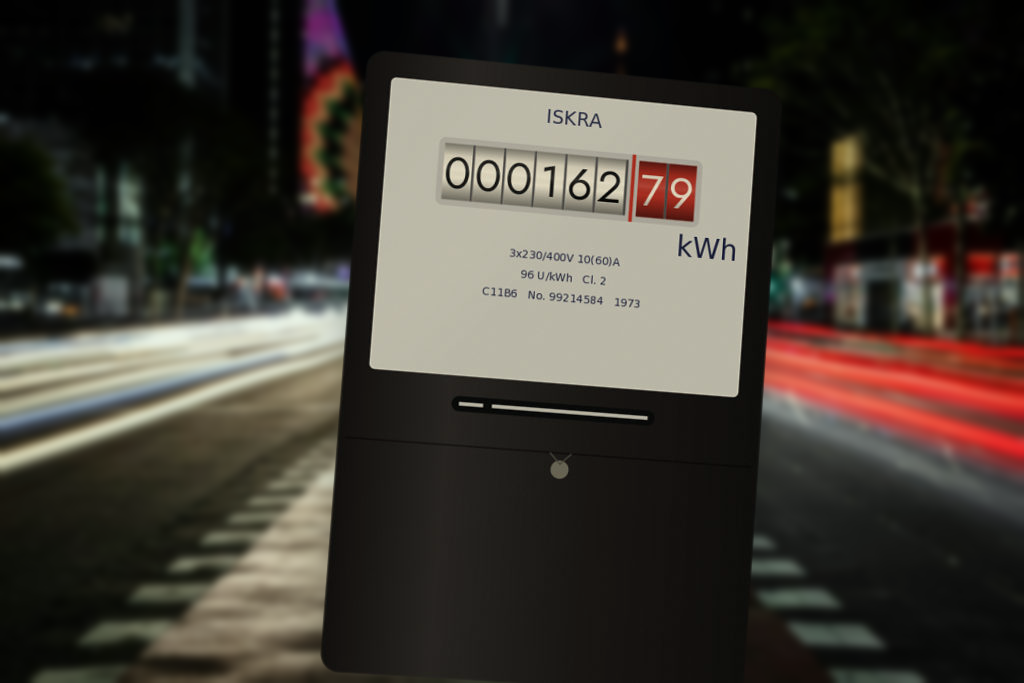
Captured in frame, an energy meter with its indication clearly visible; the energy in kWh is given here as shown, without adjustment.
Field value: 162.79 kWh
